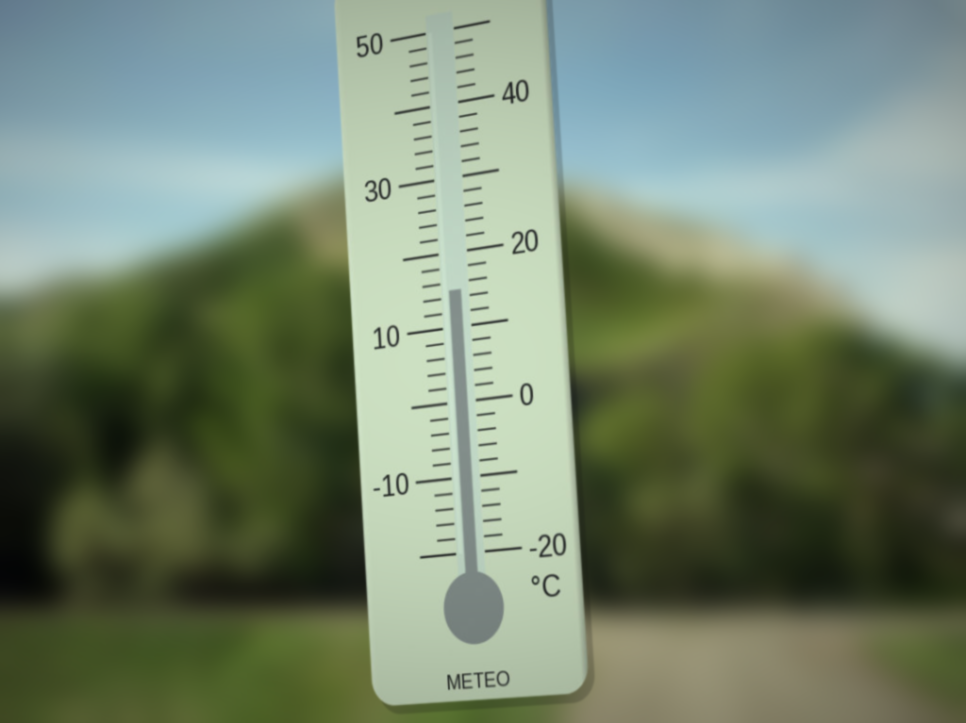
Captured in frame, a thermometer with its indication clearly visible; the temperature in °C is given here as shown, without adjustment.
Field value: 15 °C
